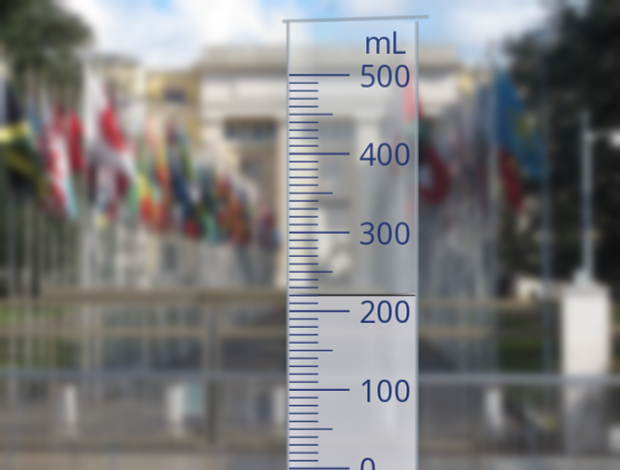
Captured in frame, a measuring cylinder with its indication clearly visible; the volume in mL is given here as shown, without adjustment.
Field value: 220 mL
